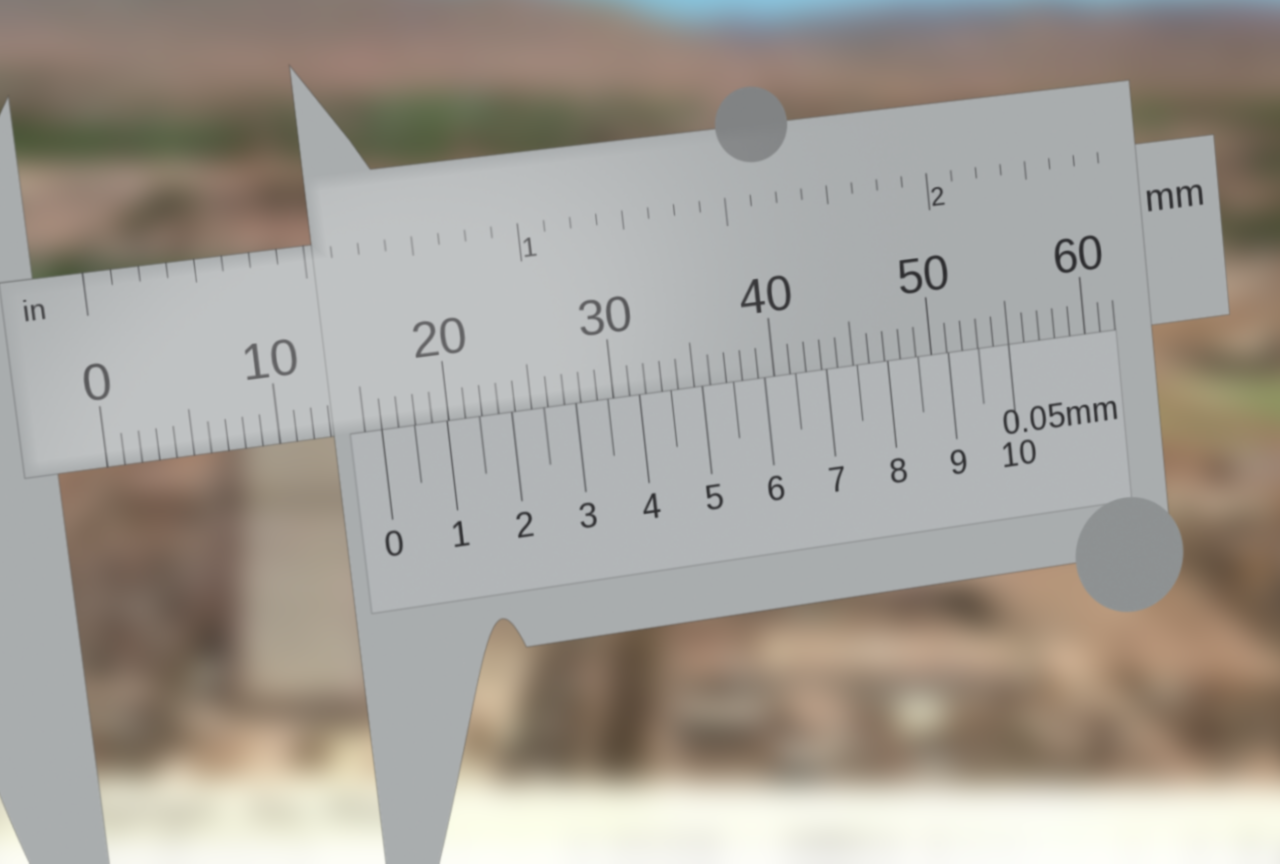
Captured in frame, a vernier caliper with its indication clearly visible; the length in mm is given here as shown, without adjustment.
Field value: 16.0 mm
